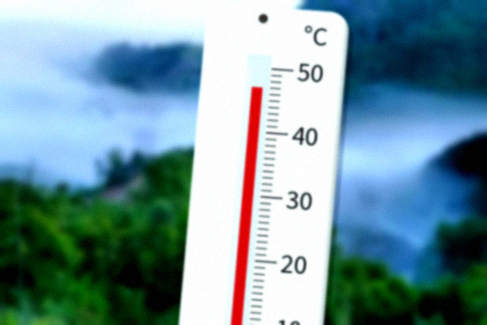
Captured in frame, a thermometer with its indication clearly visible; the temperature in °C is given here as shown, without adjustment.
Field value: 47 °C
